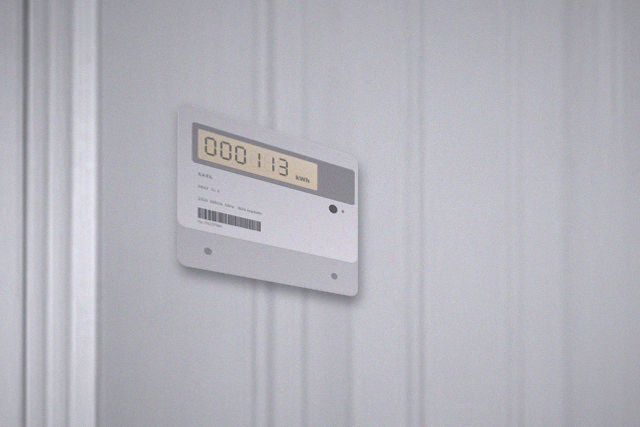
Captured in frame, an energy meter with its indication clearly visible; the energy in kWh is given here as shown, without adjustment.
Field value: 113 kWh
